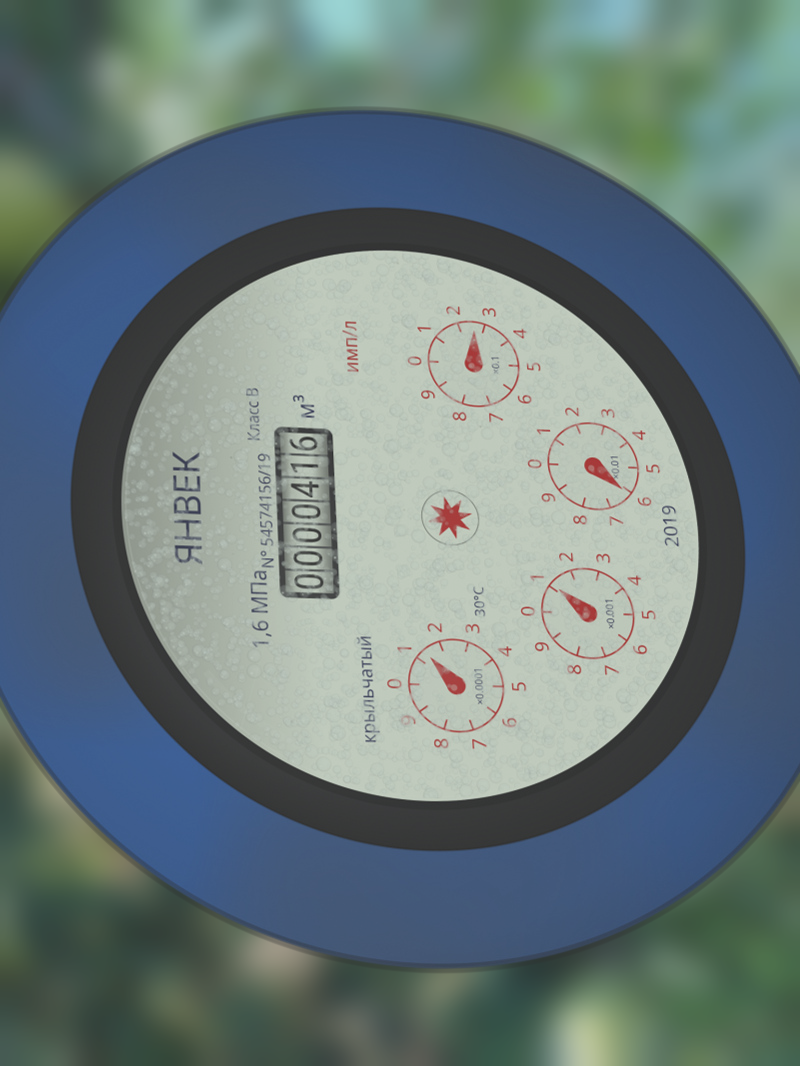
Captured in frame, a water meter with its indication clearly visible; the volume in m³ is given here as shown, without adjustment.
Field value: 416.2611 m³
